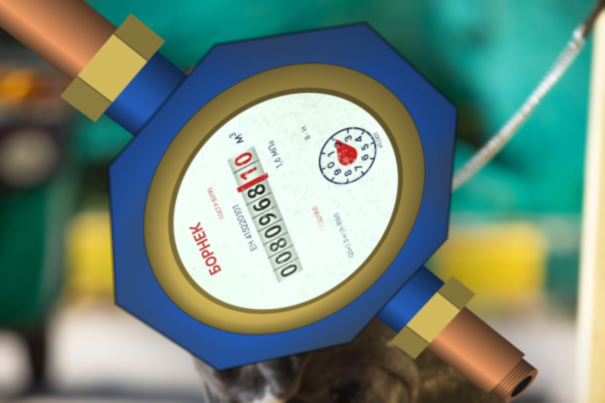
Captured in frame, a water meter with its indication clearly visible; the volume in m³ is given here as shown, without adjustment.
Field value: 80968.102 m³
